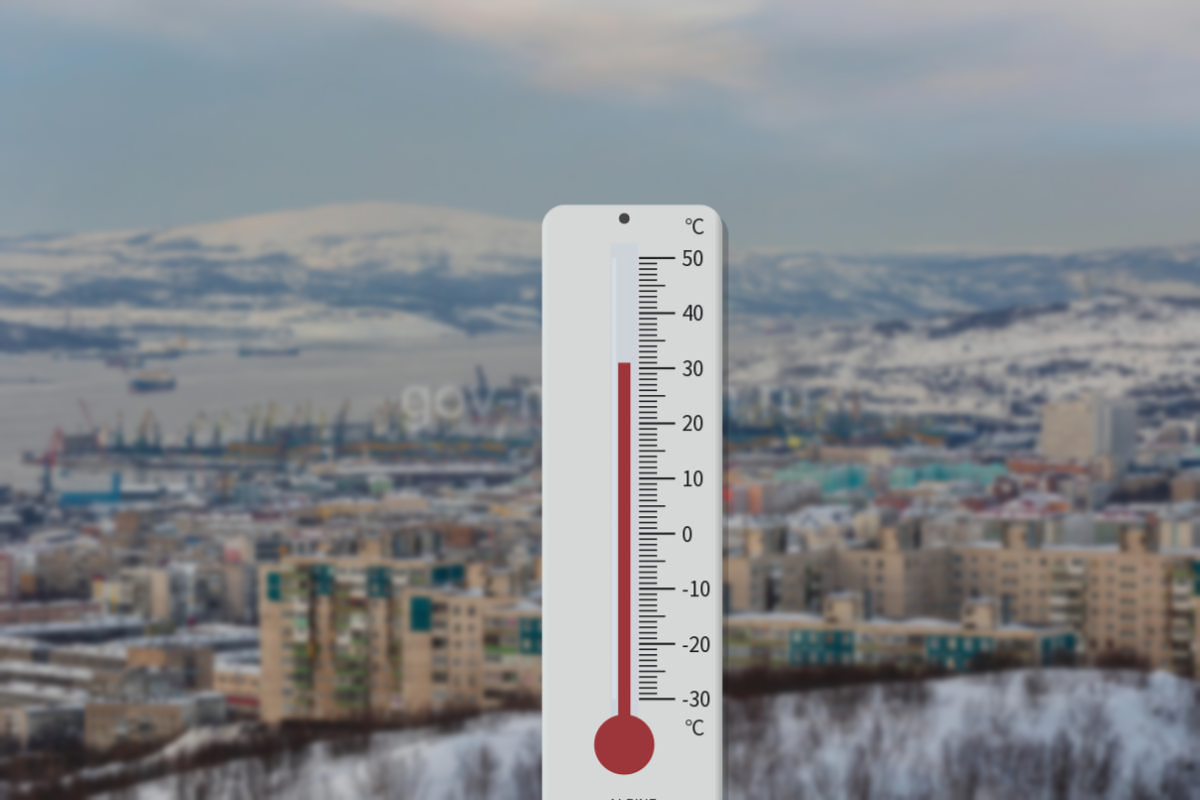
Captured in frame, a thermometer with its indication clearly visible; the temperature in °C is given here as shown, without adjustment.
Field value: 31 °C
